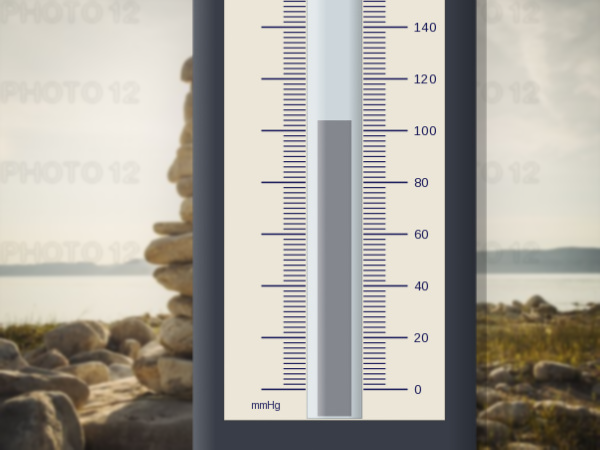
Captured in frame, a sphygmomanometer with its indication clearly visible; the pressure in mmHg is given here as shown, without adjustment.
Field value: 104 mmHg
